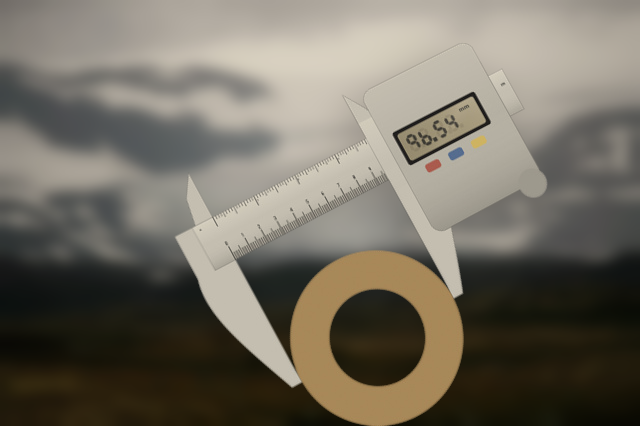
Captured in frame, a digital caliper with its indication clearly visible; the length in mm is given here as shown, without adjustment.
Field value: 96.54 mm
